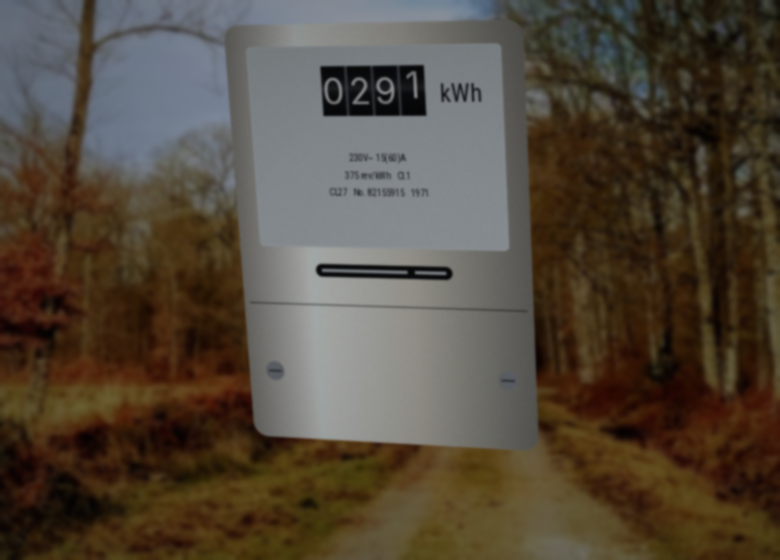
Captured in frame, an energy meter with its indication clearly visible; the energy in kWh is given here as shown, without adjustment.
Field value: 291 kWh
